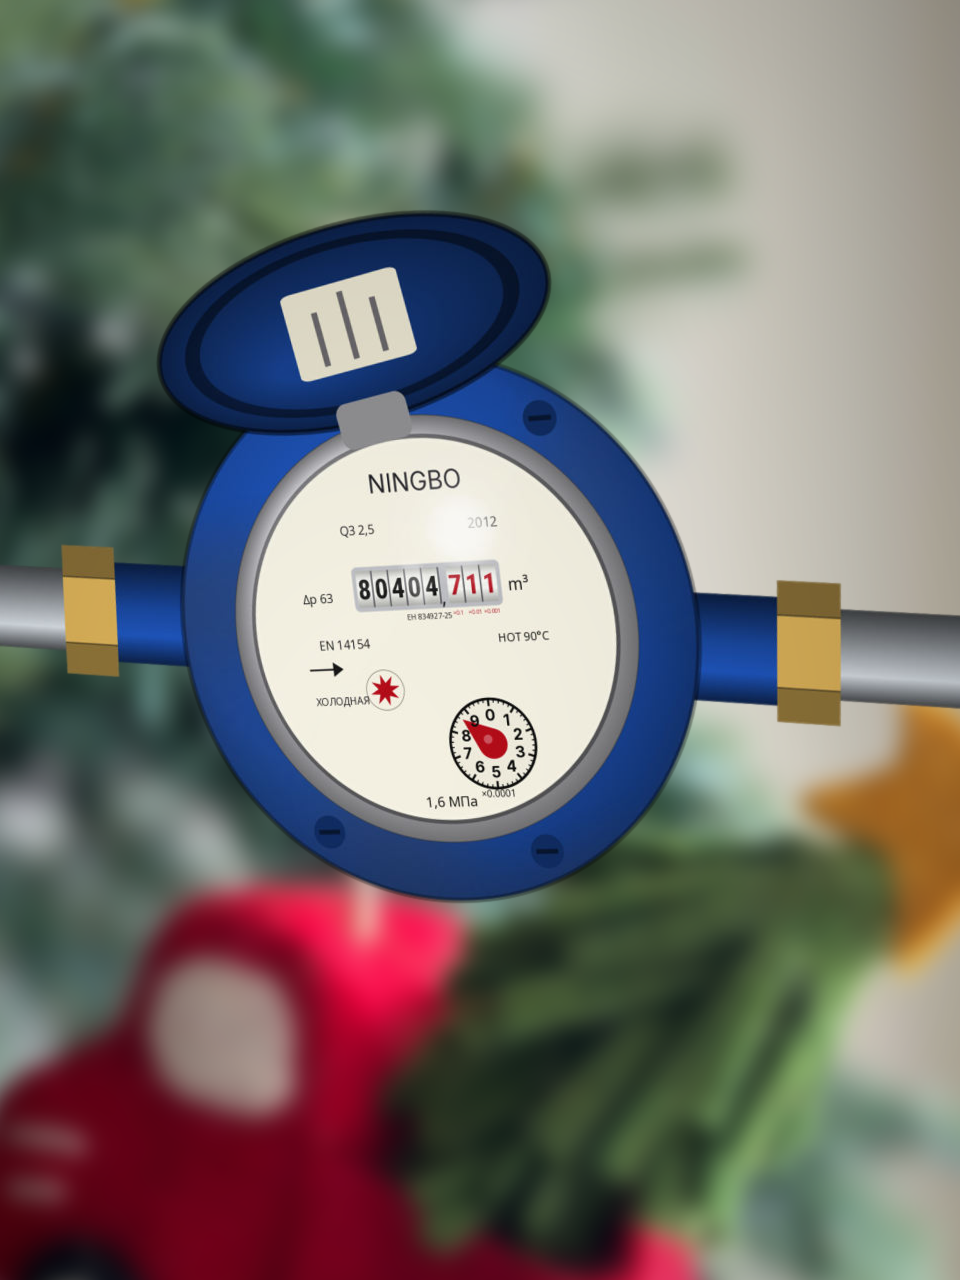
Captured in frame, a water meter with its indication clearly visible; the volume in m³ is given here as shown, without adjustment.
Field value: 80404.7118 m³
